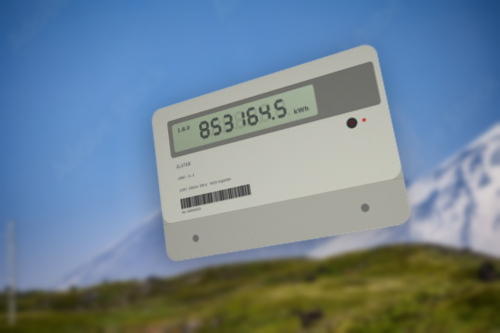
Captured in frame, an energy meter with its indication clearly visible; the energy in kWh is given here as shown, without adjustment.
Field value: 853164.5 kWh
